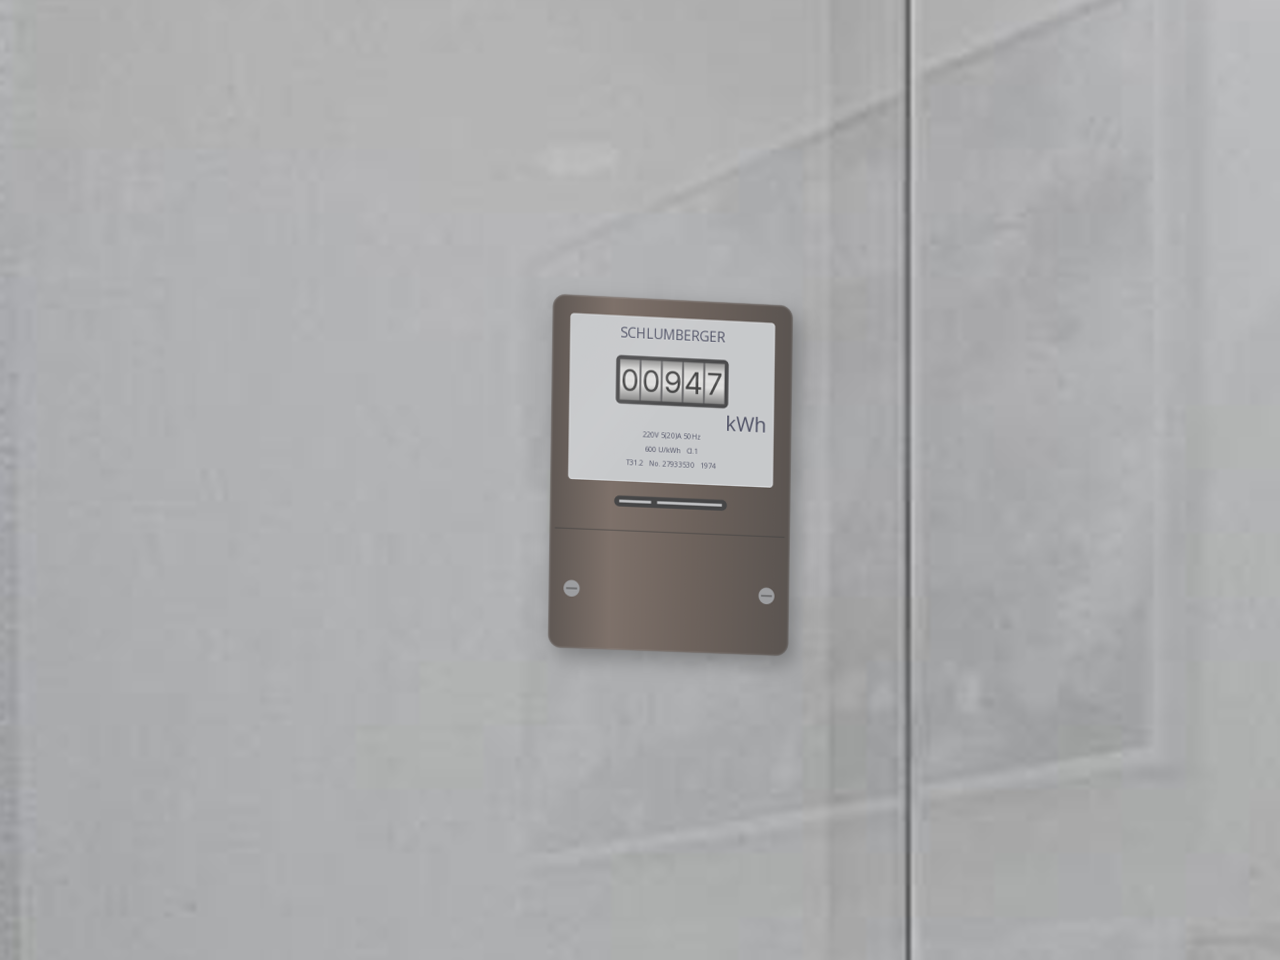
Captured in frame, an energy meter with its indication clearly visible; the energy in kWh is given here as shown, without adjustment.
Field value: 947 kWh
